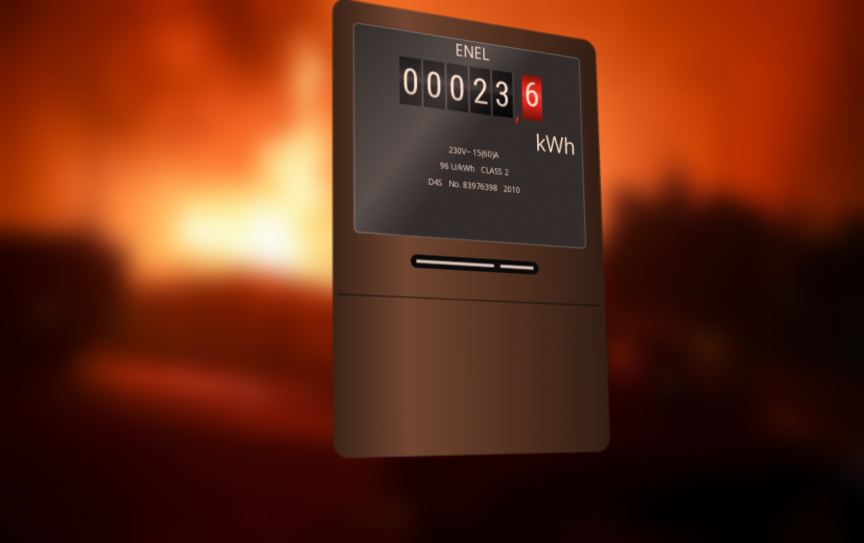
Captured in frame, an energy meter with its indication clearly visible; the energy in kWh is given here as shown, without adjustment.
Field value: 23.6 kWh
